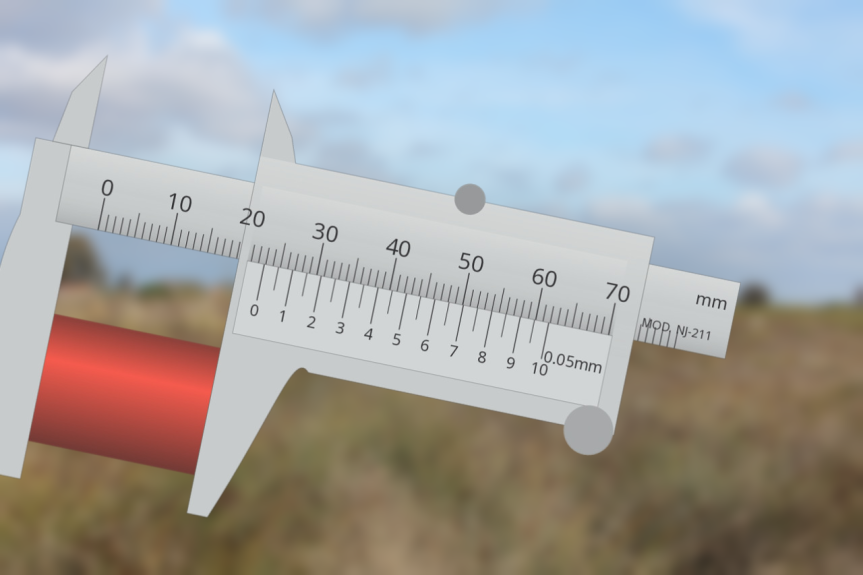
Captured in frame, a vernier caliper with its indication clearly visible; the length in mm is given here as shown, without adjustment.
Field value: 22.8 mm
